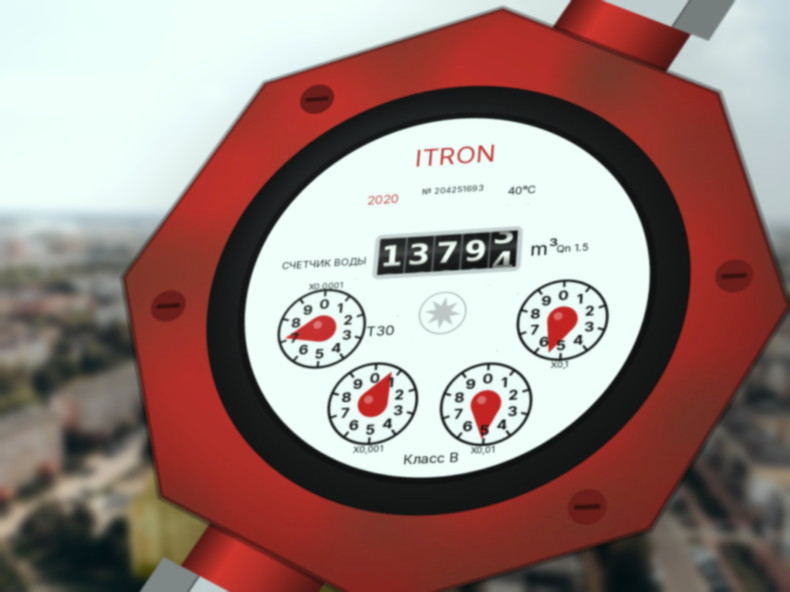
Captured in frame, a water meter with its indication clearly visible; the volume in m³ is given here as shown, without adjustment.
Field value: 13793.5507 m³
